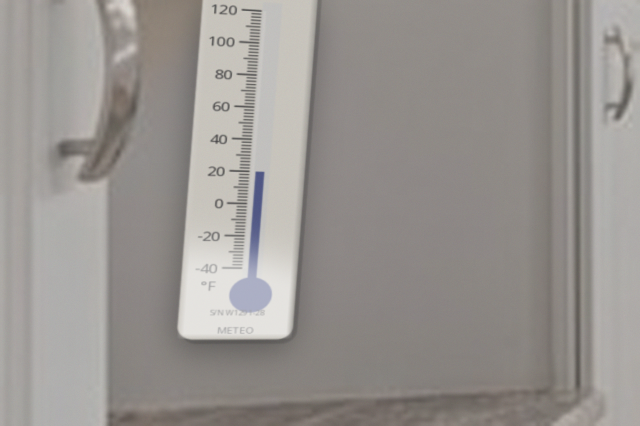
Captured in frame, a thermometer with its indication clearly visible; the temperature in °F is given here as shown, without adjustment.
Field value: 20 °F
